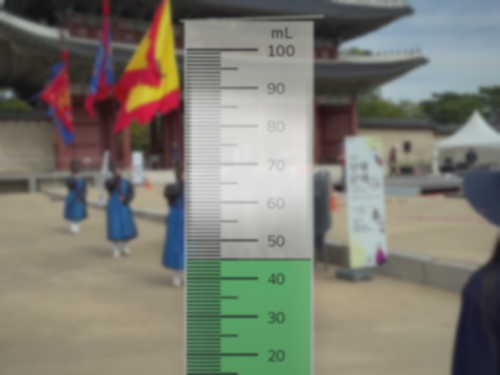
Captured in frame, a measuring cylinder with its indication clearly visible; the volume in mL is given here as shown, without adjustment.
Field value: 45 mL
